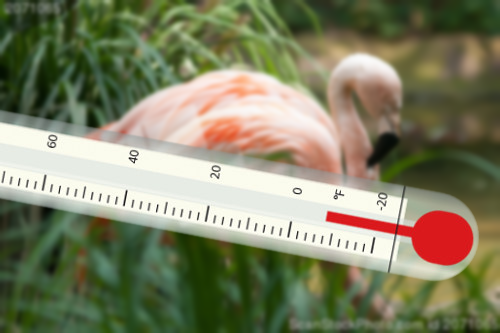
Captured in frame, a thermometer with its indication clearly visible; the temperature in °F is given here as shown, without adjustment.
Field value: -8 °F
